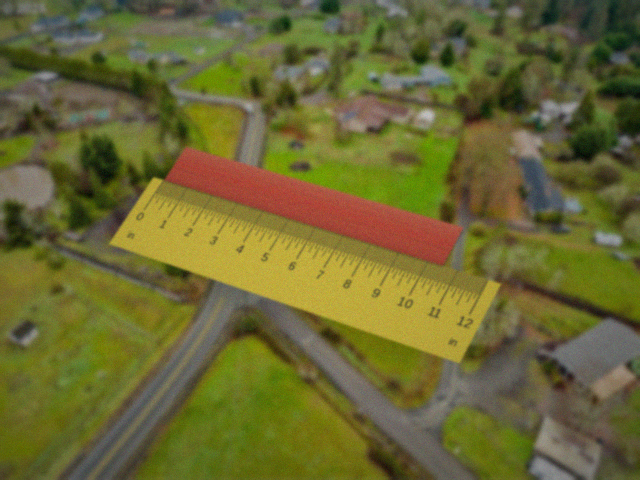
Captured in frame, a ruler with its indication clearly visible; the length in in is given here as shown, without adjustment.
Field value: 10.5 in
